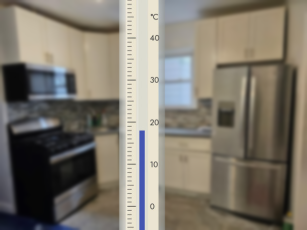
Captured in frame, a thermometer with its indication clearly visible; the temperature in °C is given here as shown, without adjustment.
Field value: 18 °C
